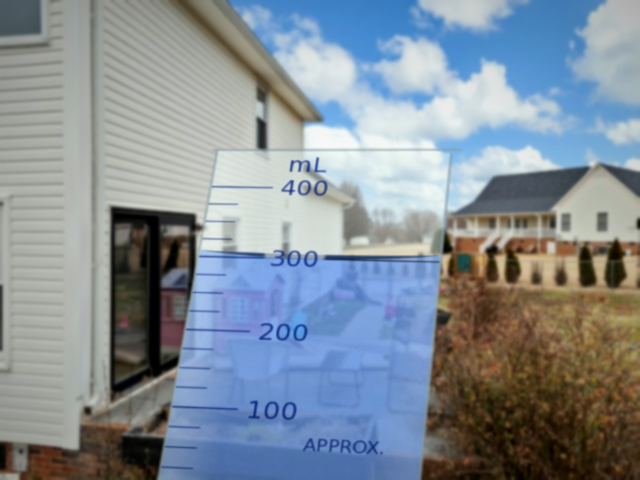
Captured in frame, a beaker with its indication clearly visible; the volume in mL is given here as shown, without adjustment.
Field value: 300 mL
